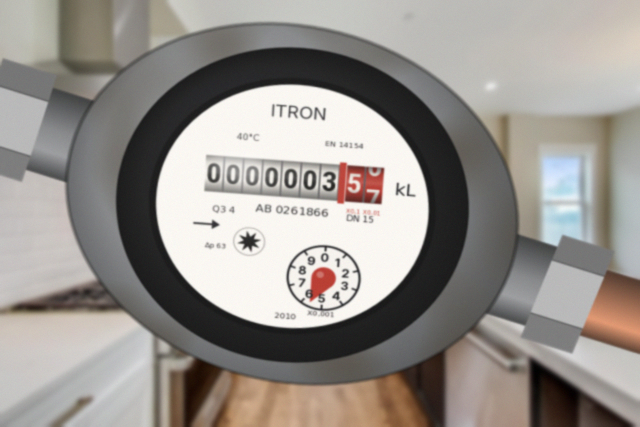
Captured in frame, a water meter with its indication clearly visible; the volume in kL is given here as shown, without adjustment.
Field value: 3.565 kL
